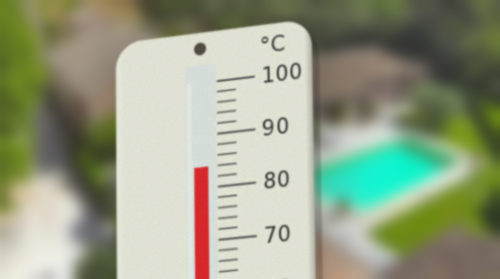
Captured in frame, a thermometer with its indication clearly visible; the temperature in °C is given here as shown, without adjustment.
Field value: 84 °C
